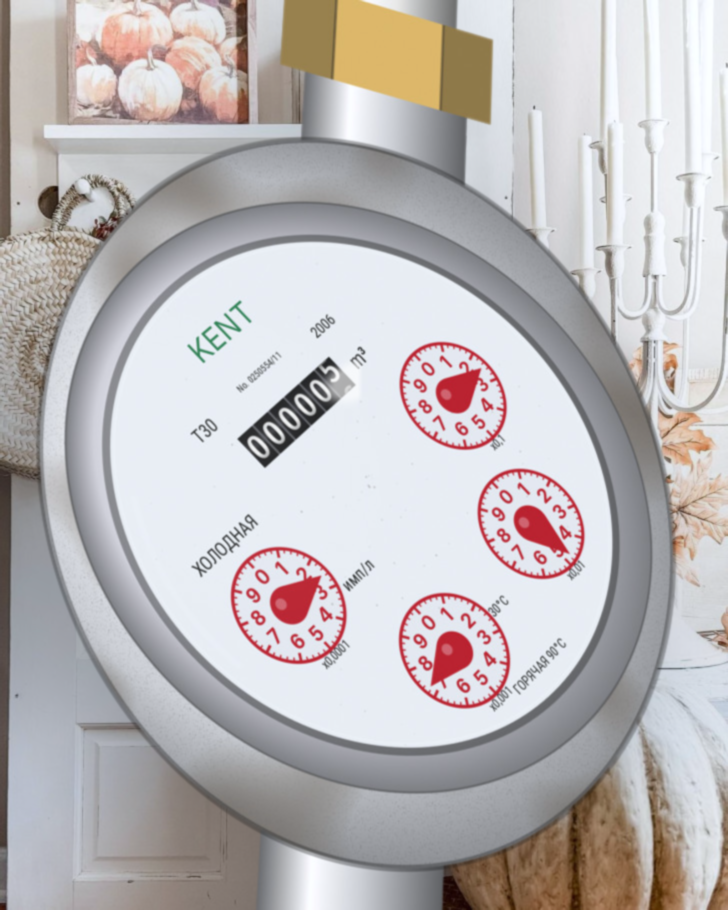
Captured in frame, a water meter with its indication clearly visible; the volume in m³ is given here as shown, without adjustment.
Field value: 5.2472 m³
